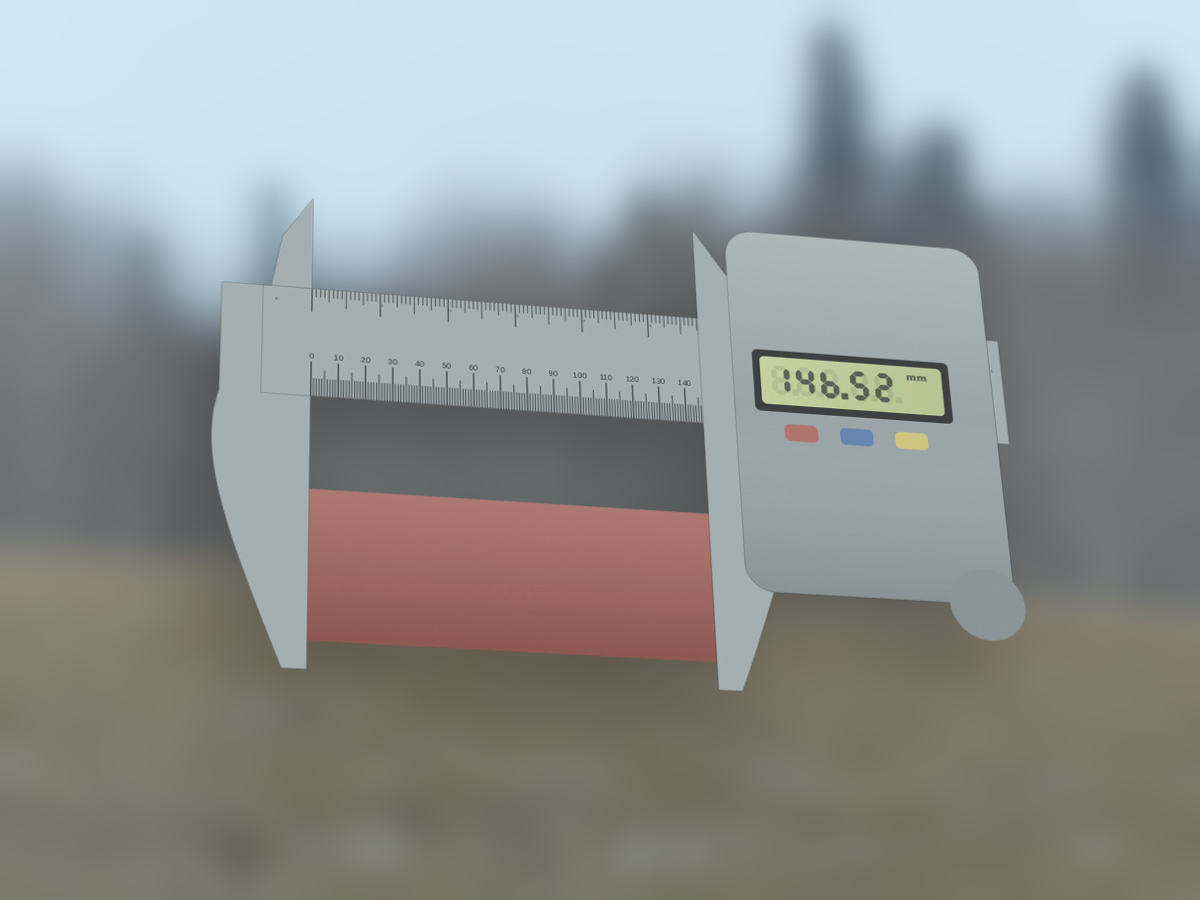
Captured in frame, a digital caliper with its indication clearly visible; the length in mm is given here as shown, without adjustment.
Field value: 146.52 mm
